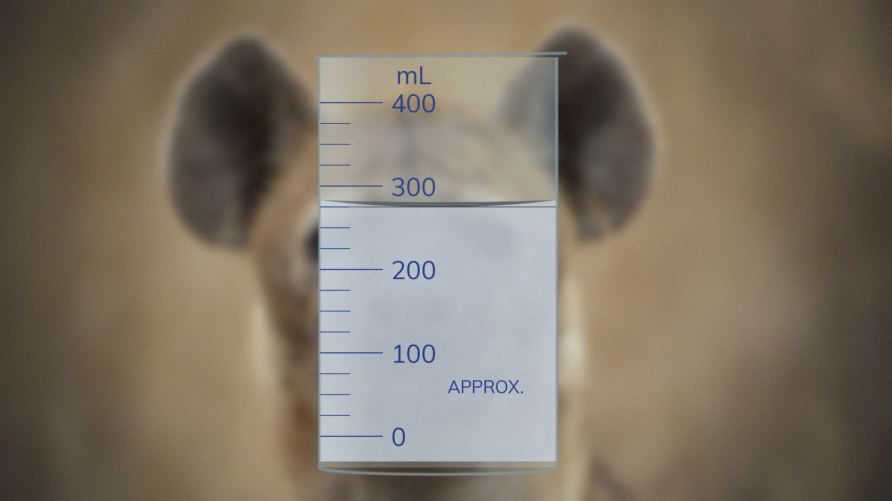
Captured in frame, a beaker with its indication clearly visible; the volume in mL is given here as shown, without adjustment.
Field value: 275 mL
